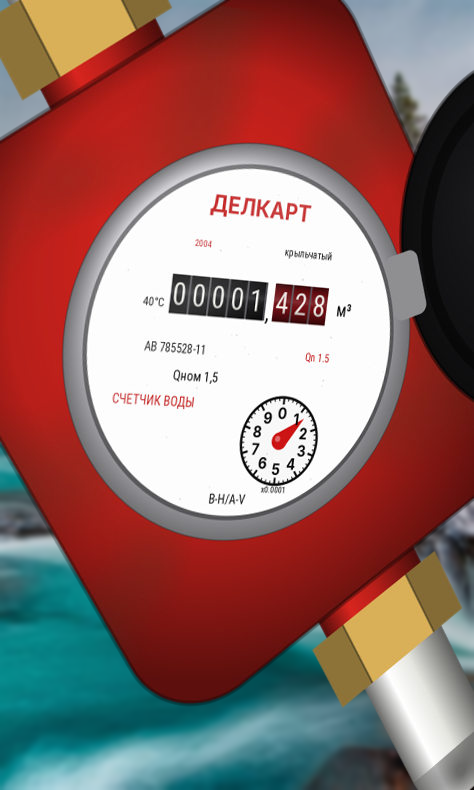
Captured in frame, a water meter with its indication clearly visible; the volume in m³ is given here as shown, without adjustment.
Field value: 1.4281 m³
